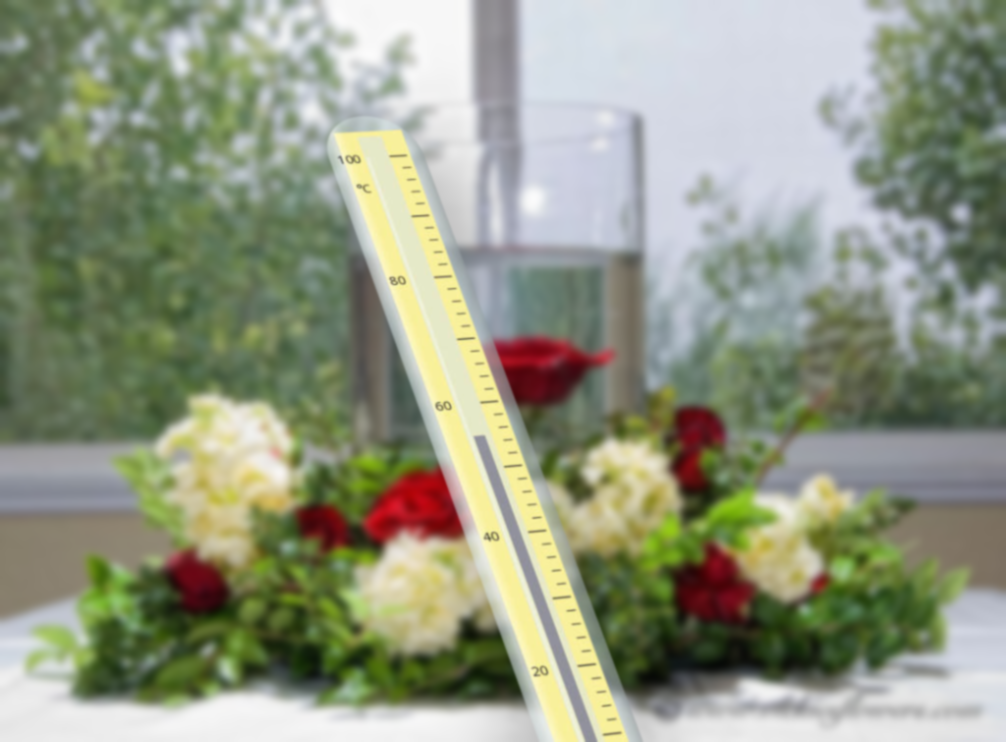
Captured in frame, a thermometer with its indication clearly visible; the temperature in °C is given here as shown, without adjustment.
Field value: 55 °C
